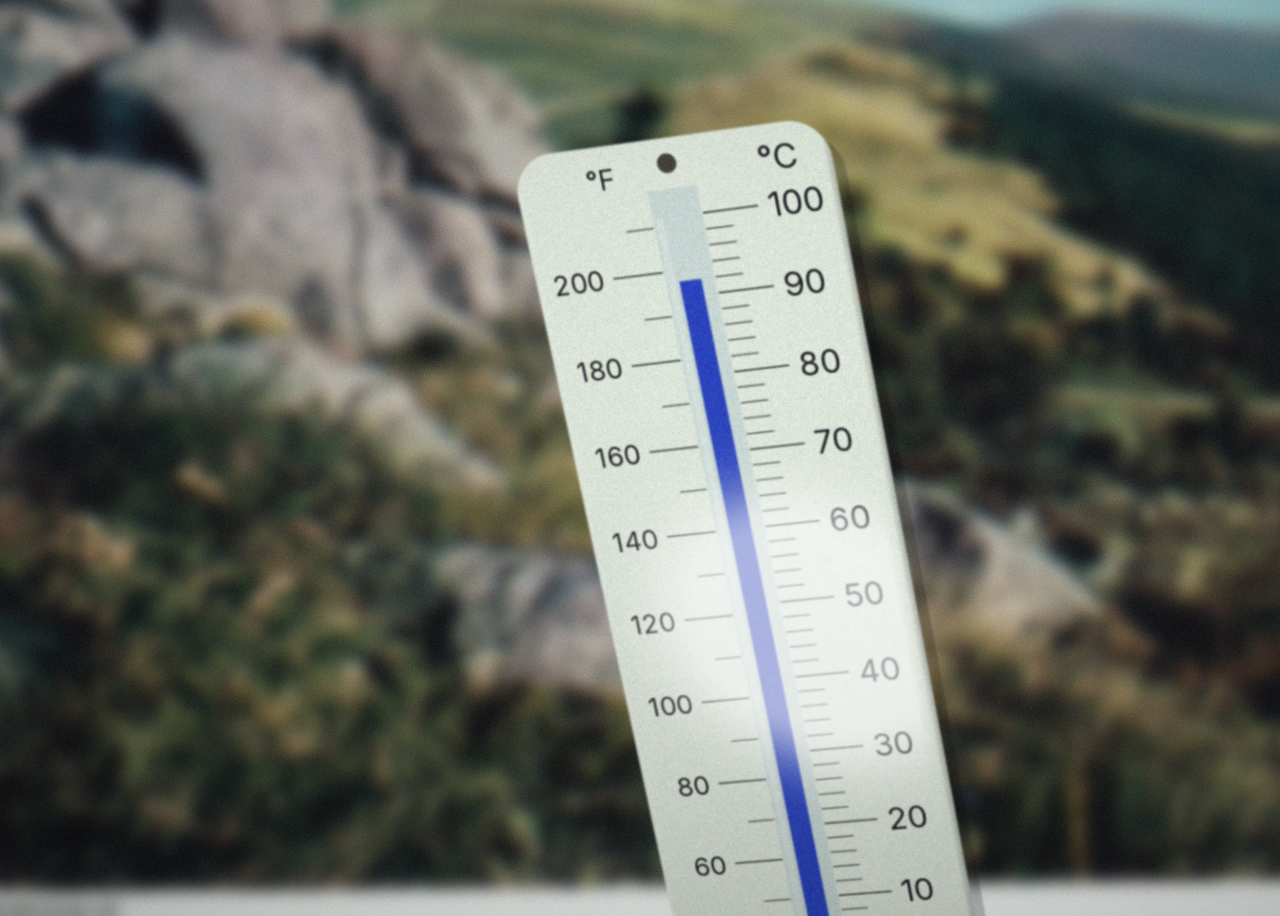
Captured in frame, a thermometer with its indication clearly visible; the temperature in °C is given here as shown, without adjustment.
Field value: 92 °C
